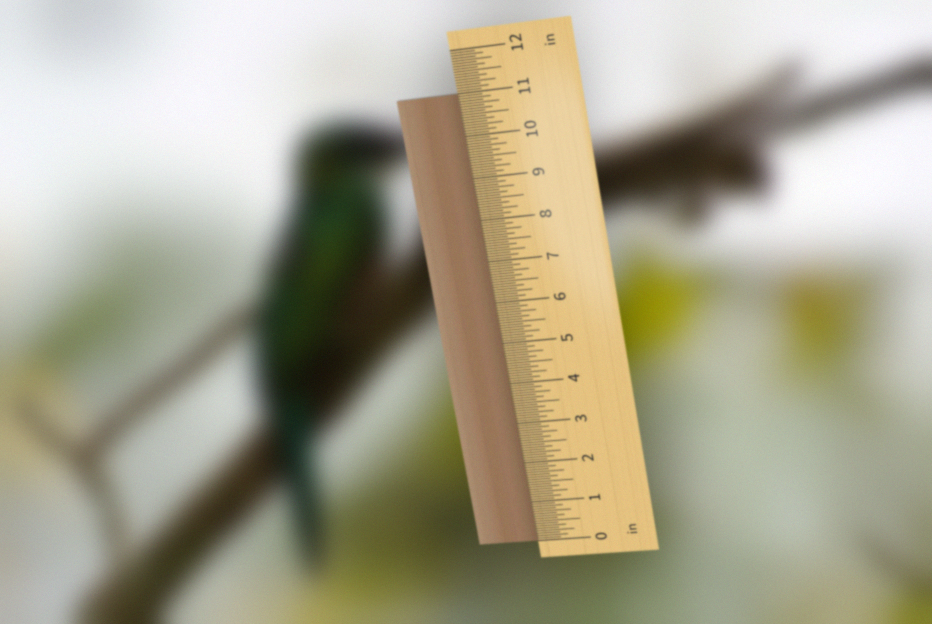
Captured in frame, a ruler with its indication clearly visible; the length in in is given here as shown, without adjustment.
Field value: 11 in
